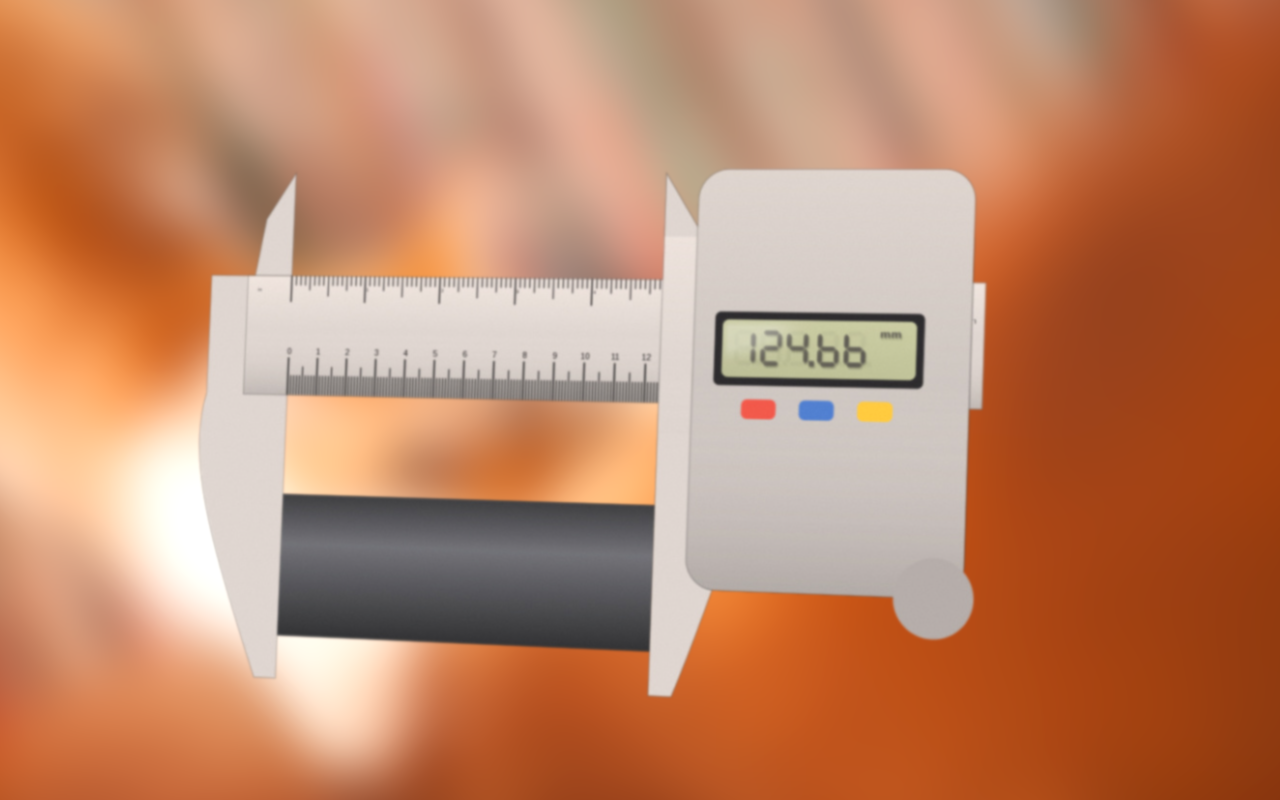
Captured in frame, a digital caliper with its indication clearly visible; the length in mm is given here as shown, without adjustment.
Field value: 124.66 mm
